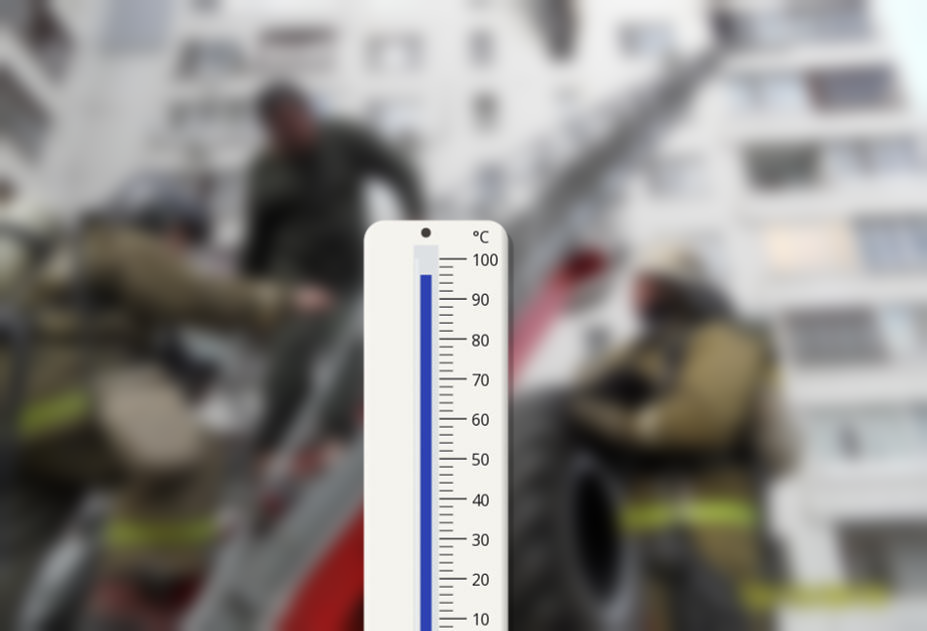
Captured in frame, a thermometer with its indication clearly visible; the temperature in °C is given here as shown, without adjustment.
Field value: 96 °C
